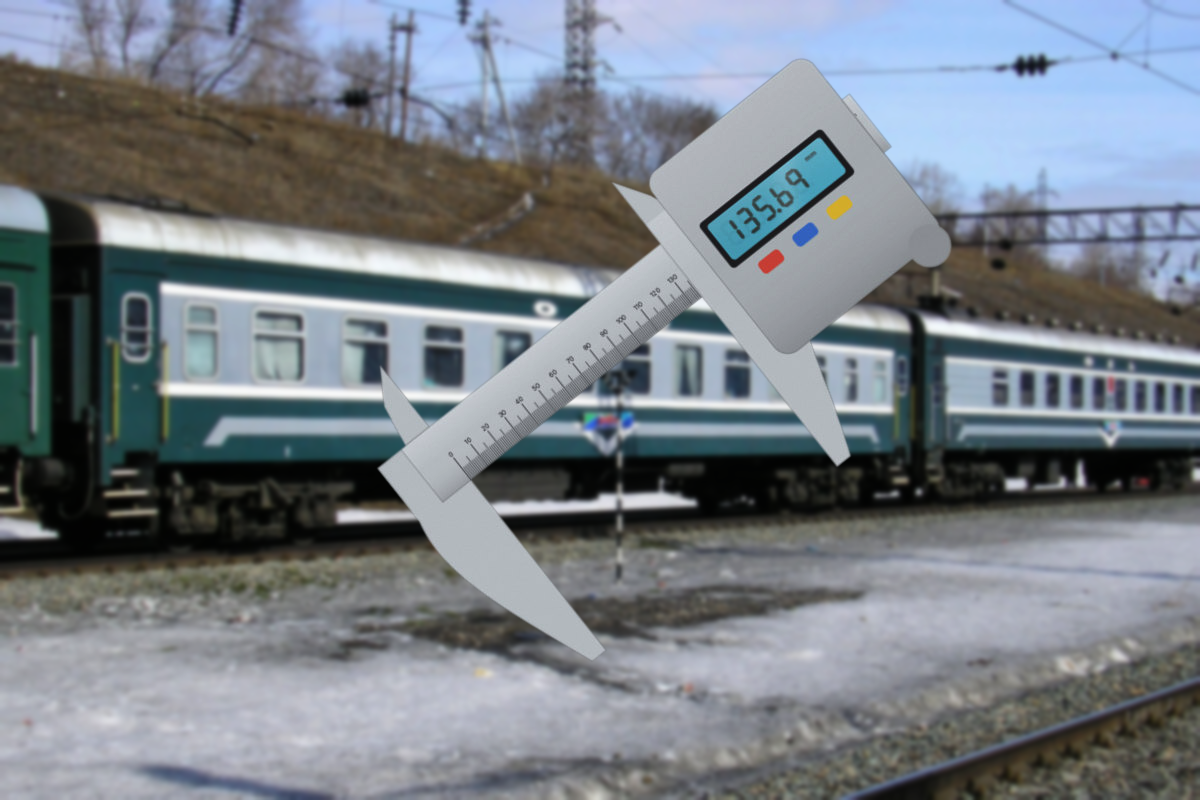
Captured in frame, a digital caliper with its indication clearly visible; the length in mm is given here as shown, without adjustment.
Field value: 135.69 mm
